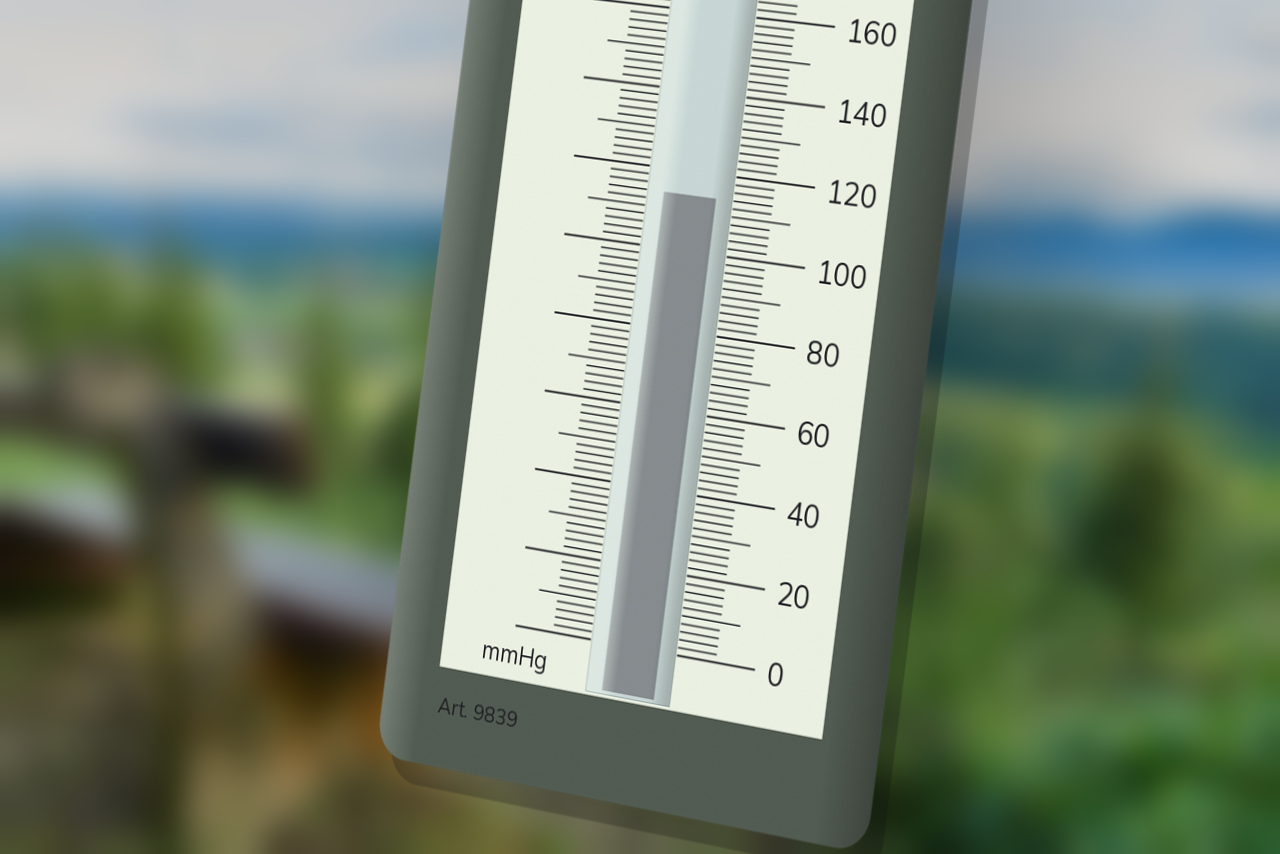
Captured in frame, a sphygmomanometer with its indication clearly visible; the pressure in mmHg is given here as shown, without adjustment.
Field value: 114 mmHg
